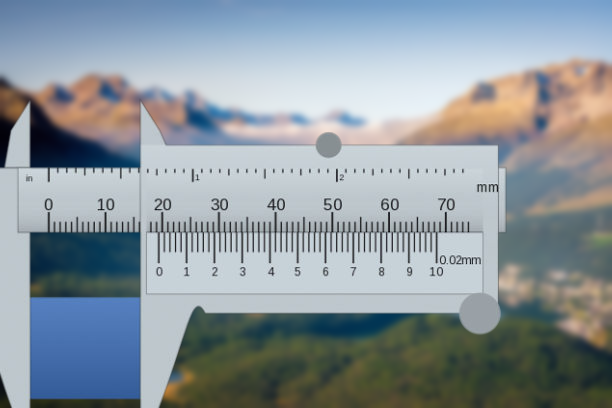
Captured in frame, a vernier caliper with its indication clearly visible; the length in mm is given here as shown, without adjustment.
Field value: 19.4 mm
